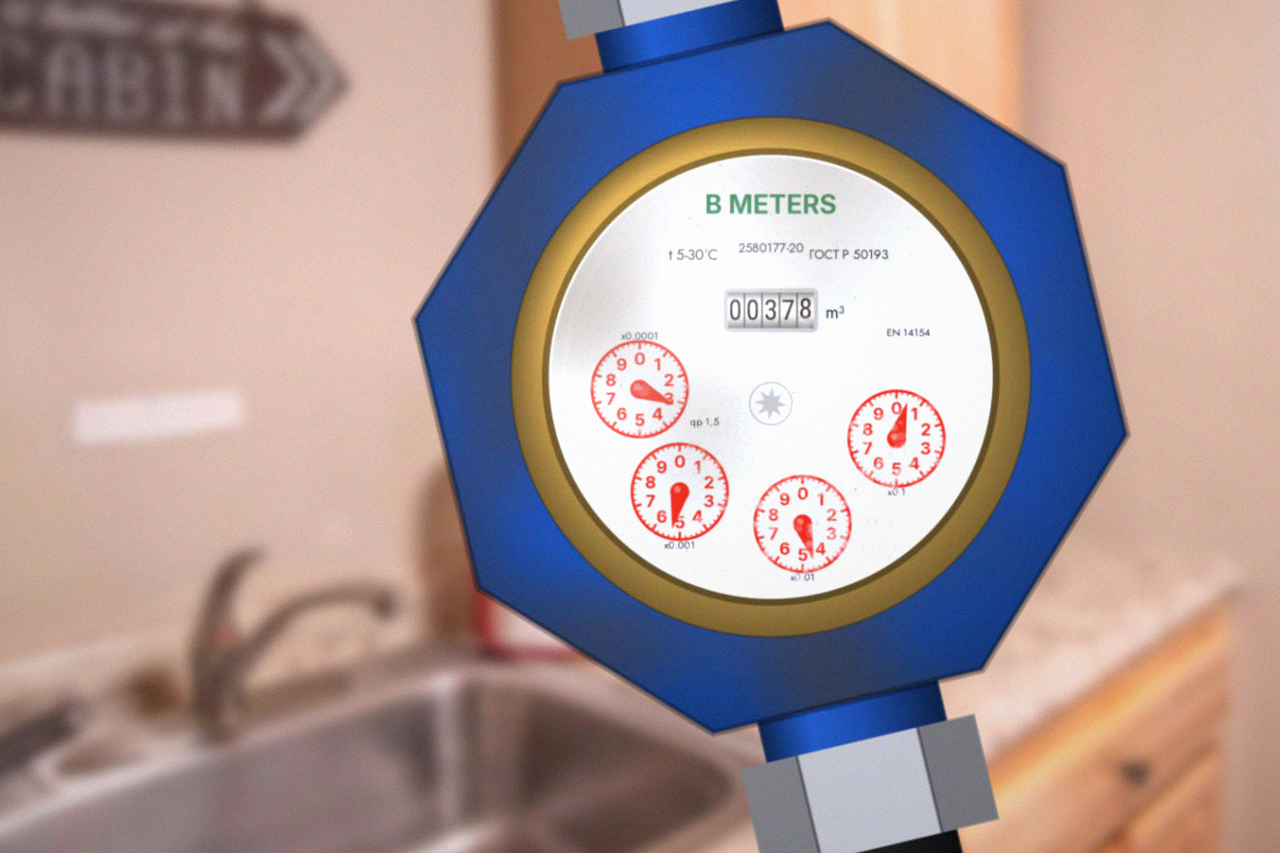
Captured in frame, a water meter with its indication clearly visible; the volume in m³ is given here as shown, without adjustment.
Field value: 378.0453 m³
